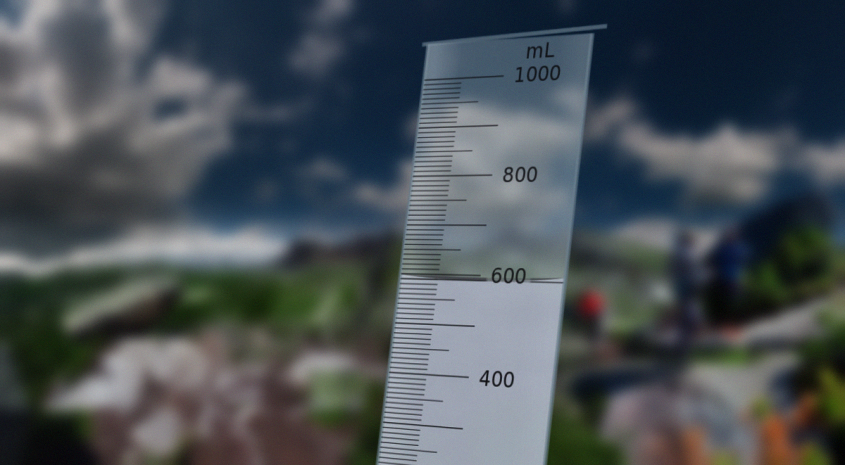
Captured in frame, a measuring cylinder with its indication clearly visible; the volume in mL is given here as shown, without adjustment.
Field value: 590 mL
